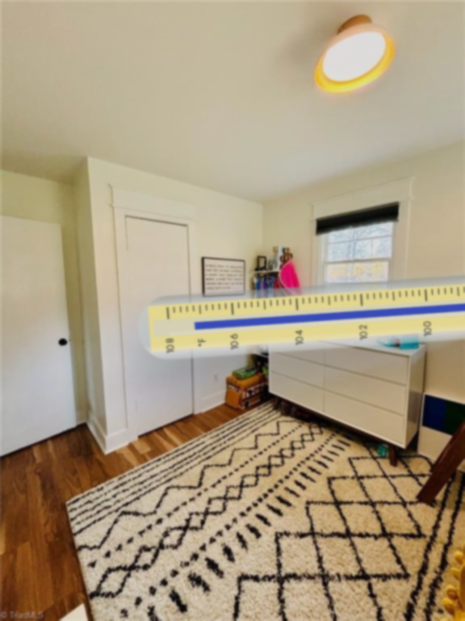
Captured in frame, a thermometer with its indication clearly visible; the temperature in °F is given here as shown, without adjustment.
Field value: 107.2 °F
